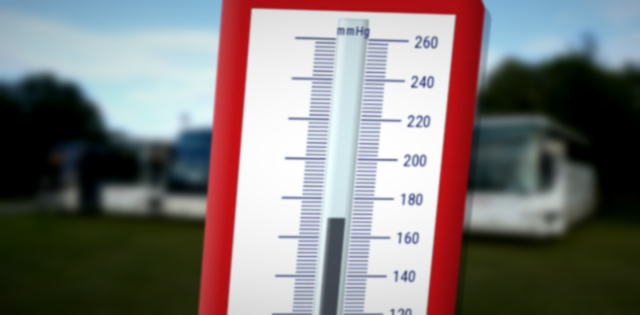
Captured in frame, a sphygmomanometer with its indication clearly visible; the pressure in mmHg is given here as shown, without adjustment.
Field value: 170 mmHg
